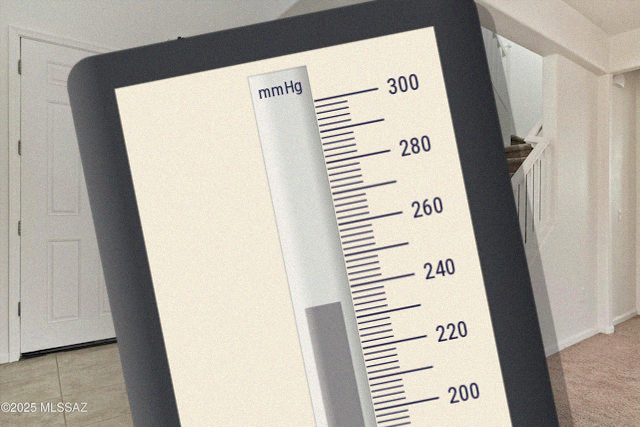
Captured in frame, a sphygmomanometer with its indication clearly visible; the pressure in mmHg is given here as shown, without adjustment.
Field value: 236 mmHg
